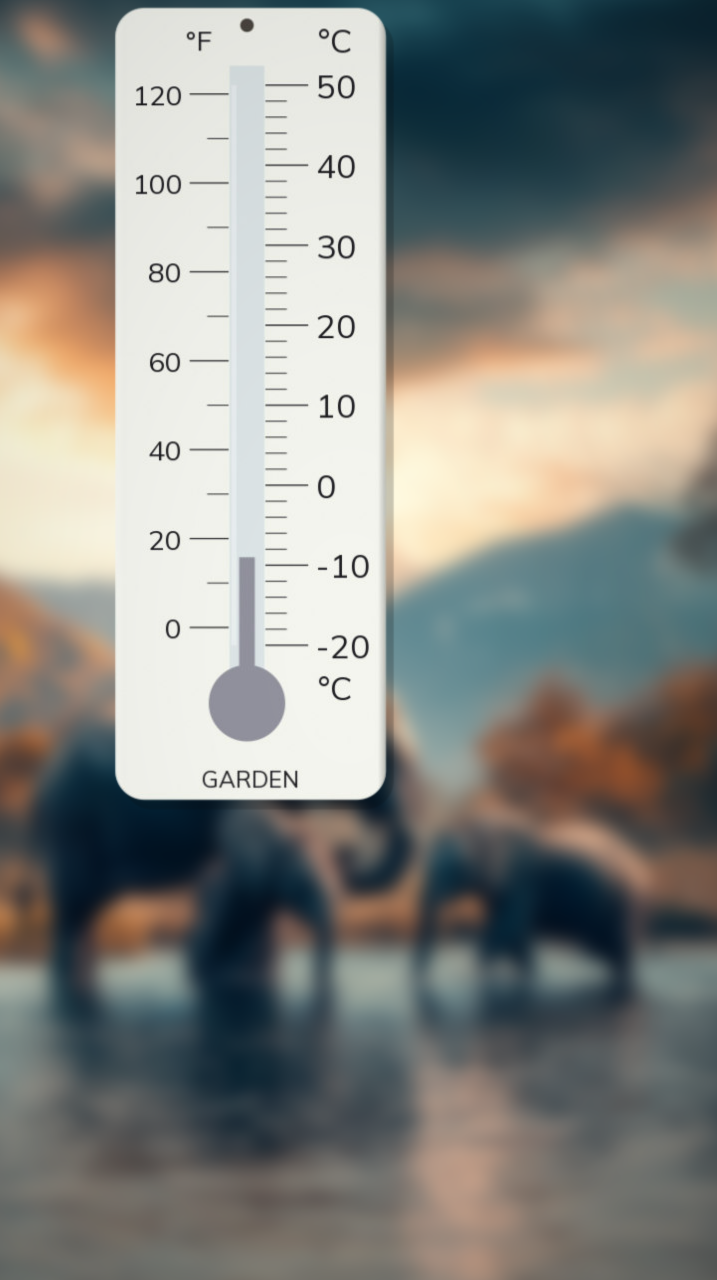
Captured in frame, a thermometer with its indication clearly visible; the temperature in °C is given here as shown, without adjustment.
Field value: -9 °C
